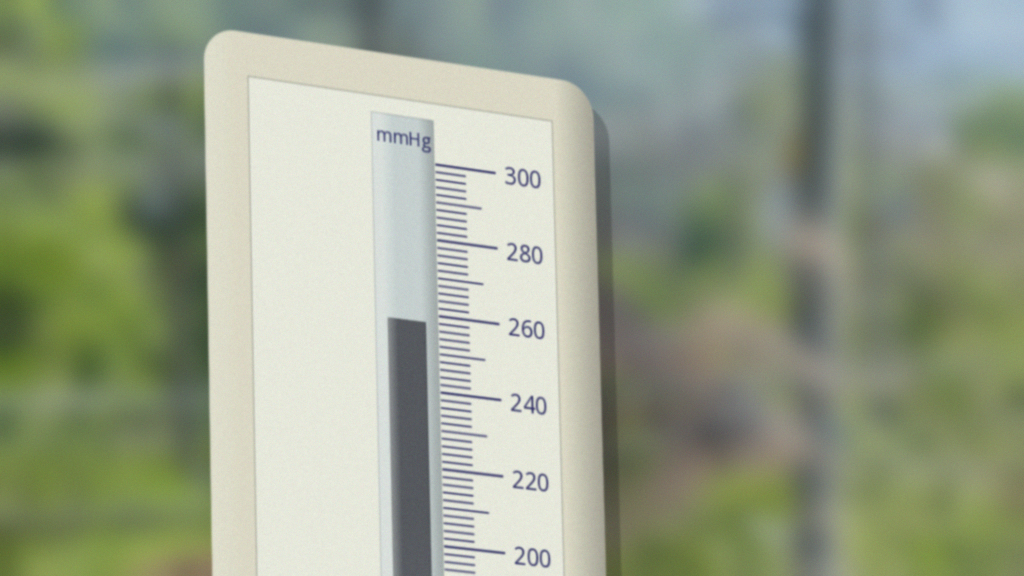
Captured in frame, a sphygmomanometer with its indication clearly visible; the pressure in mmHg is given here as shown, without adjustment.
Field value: 258 mmHg
